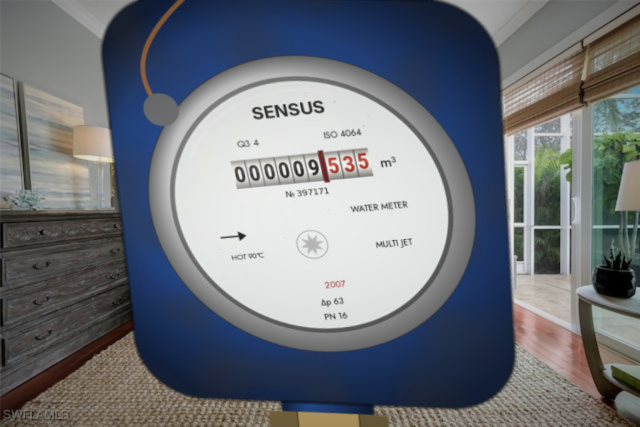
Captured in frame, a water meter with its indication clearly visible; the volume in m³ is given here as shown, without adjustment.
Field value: 9.535 m³
